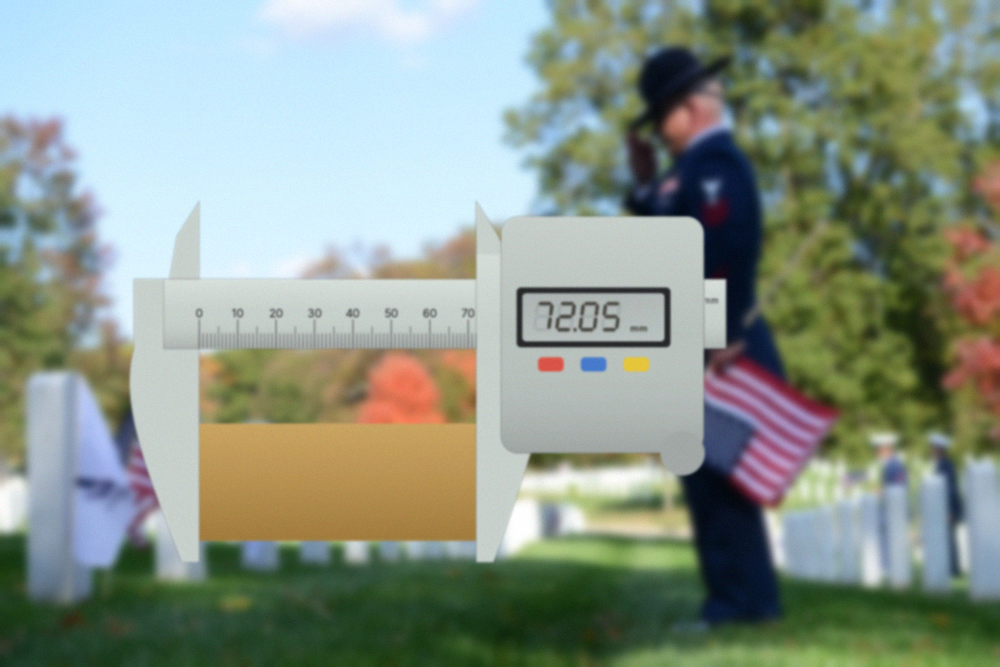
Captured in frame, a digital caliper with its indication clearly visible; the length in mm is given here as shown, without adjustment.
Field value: 72.05 mm
